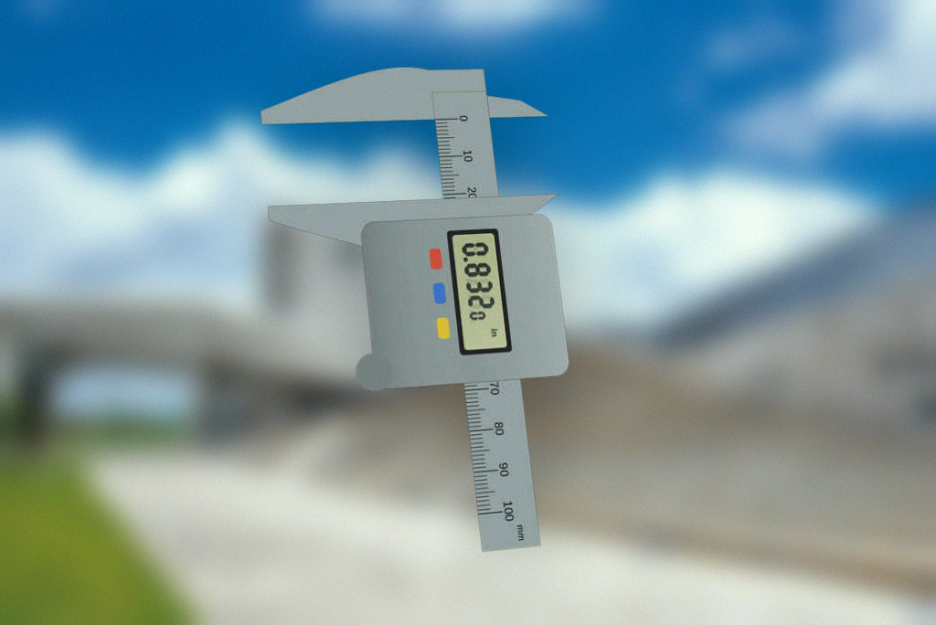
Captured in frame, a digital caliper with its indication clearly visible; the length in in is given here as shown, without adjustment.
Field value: 0.8320 in
